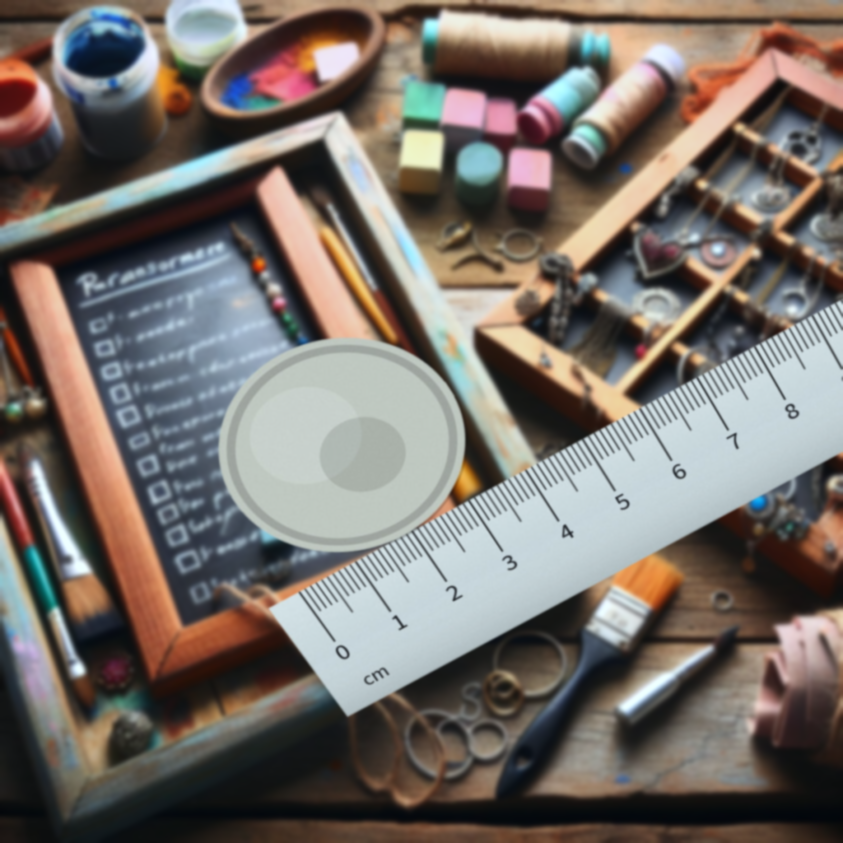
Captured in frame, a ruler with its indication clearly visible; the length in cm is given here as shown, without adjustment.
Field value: 3.7 cm
